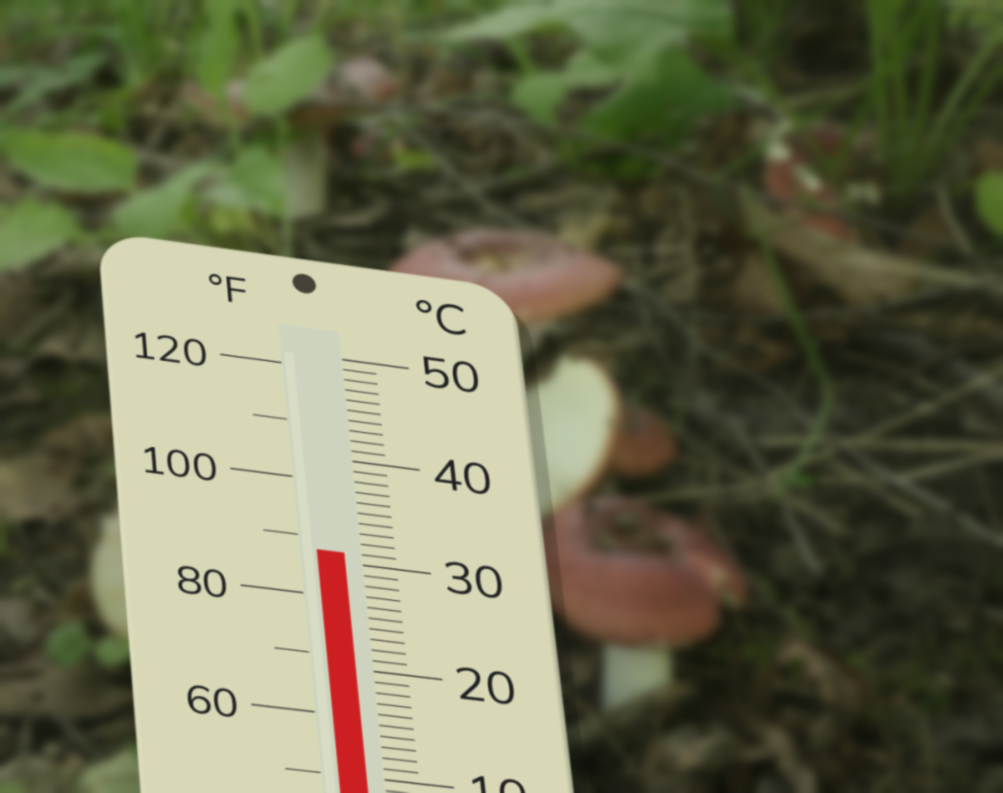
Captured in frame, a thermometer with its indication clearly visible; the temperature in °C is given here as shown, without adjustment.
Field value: 31 °C
